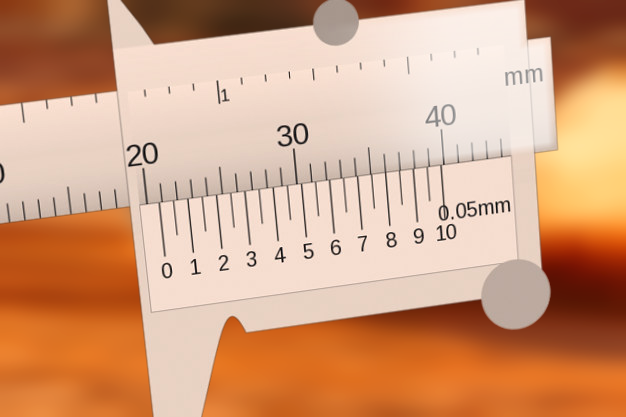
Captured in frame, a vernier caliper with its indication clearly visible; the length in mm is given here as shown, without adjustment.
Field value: 20.8 mm
